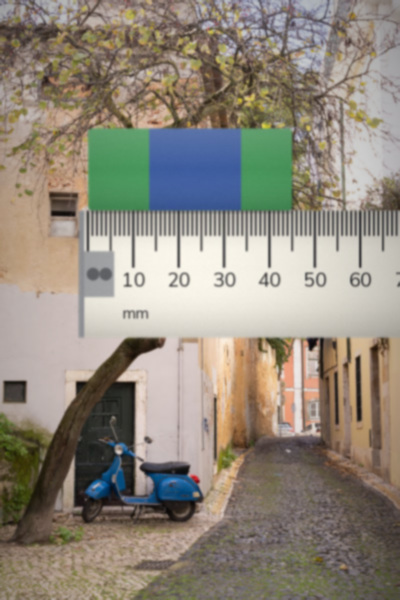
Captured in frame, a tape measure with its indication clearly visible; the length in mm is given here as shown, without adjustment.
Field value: 45 mm
